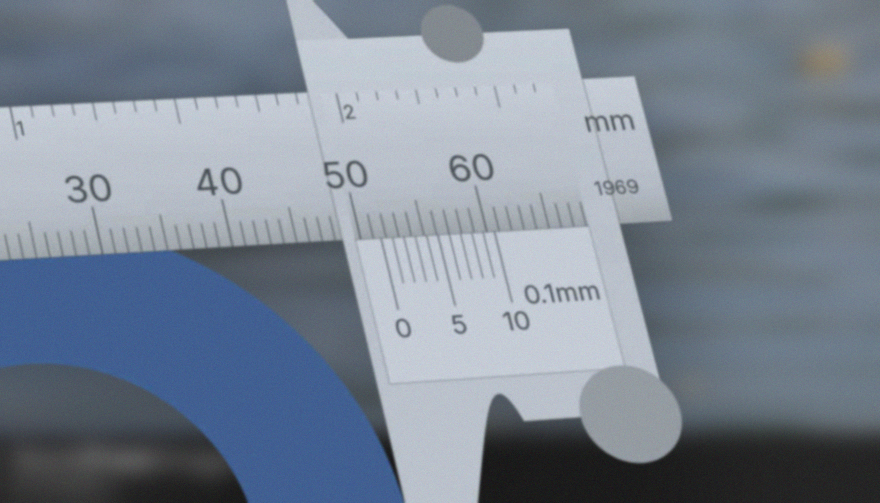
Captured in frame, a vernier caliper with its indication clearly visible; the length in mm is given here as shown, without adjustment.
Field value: 51.6 mm
